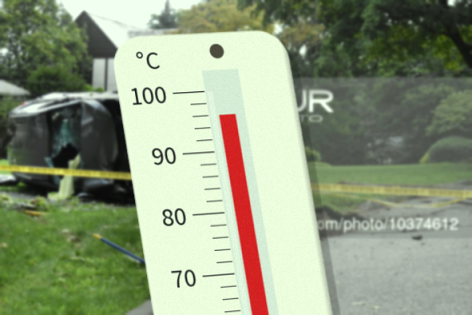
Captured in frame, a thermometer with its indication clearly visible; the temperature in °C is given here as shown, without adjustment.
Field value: 96 °C
